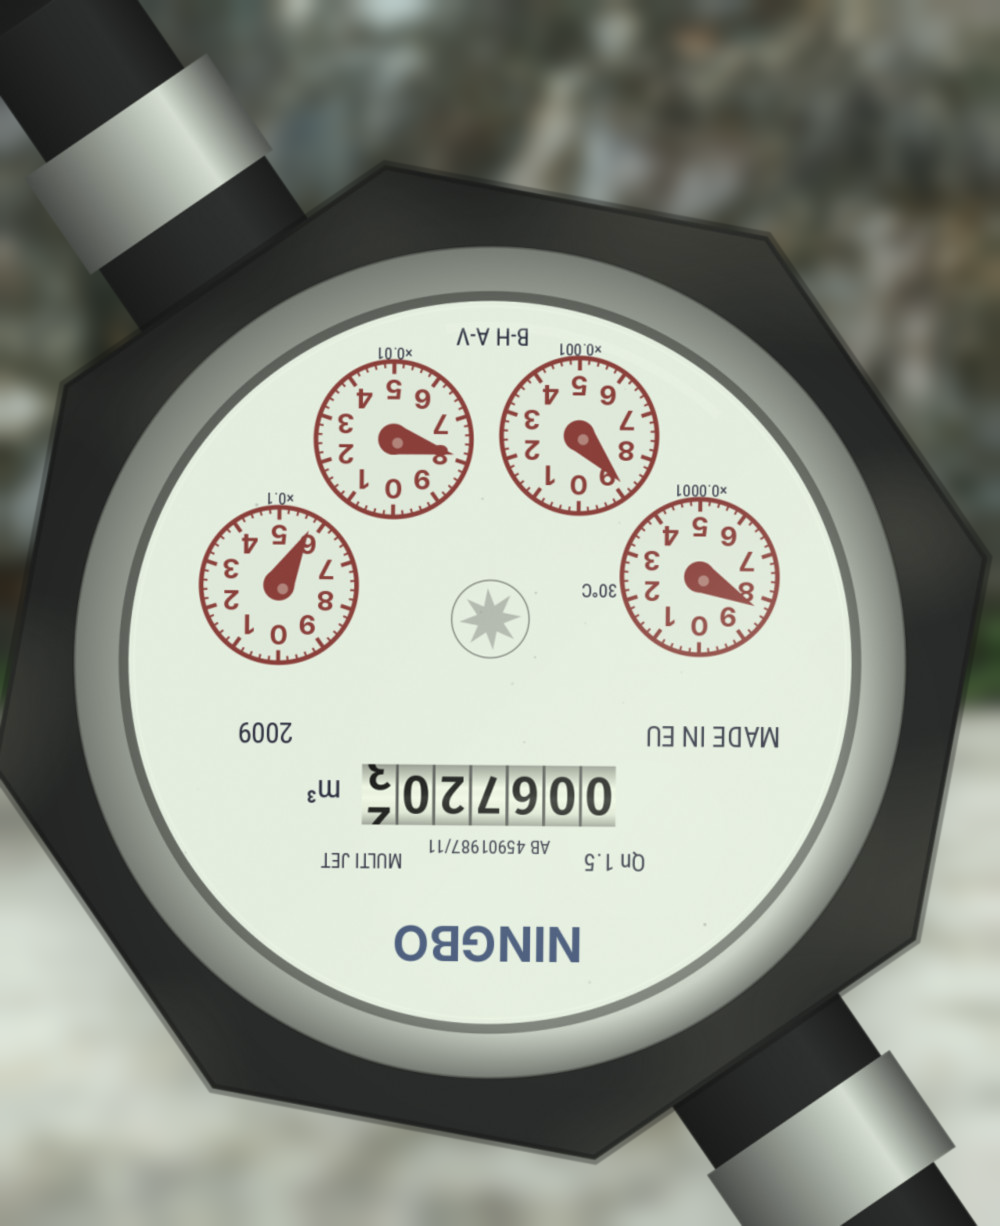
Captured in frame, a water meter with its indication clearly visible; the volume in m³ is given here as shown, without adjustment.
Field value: 67202.5788 m³
